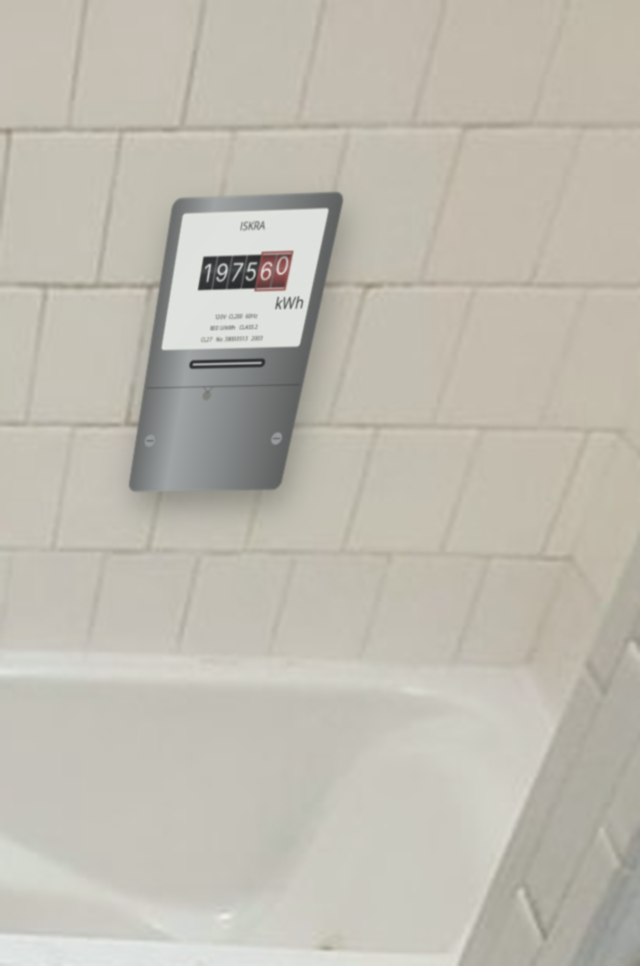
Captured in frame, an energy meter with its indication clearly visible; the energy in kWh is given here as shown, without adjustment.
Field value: 1975.60 kWh
